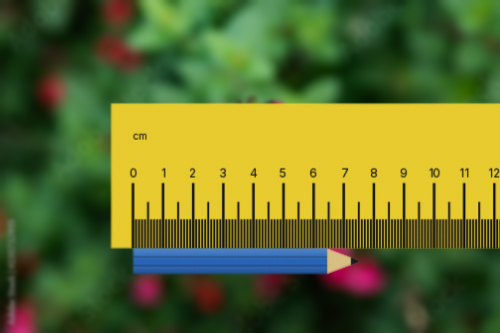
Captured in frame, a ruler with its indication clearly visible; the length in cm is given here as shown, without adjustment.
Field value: 7.5 cm
